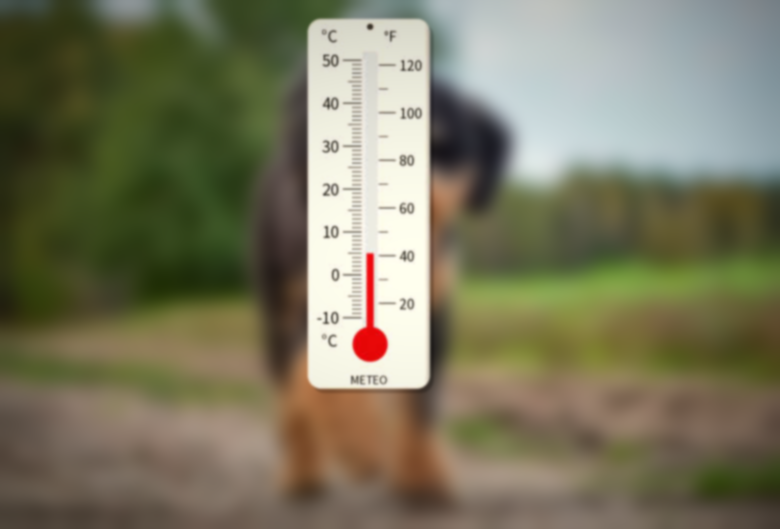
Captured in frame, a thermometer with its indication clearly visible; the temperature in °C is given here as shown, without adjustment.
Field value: 5 °C
